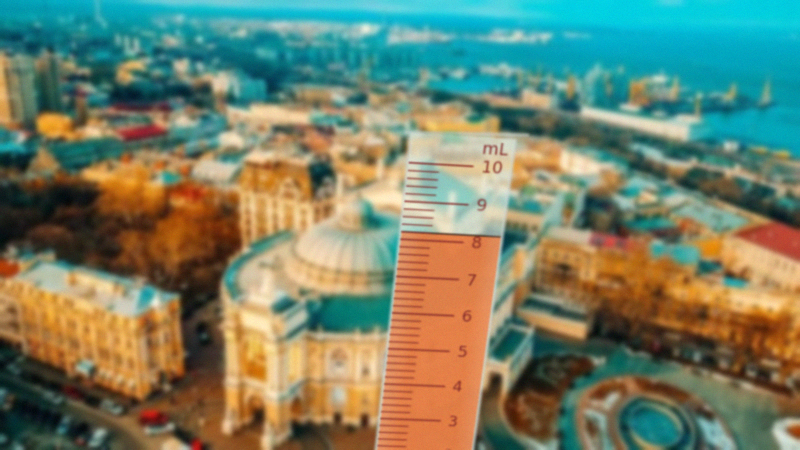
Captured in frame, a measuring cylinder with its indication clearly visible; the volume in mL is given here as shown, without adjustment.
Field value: 8.2 mL
